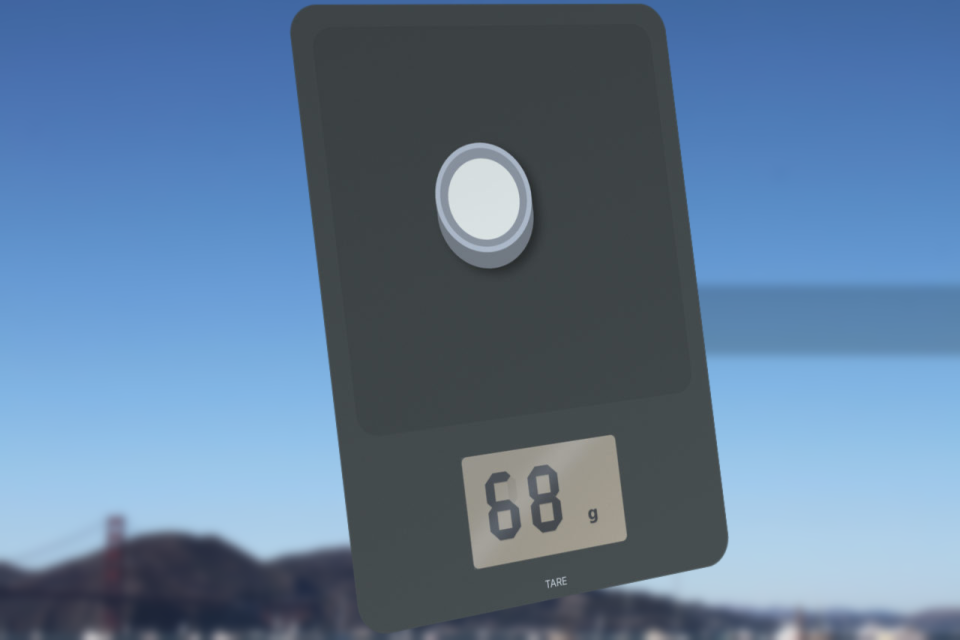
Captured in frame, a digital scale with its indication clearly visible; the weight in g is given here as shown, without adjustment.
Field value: 68 g
